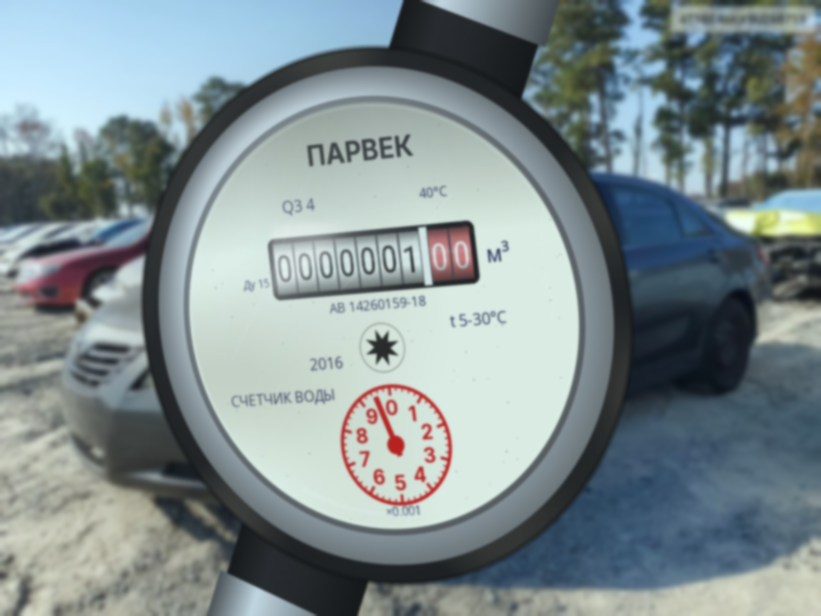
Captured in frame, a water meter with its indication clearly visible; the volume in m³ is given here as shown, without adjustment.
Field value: 0.999 m³
